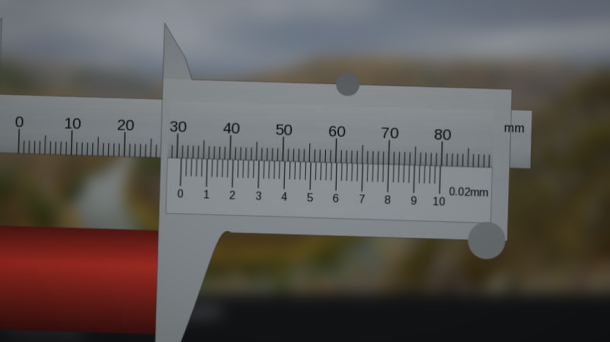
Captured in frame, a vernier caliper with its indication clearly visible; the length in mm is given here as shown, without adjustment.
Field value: 30.8 mm
